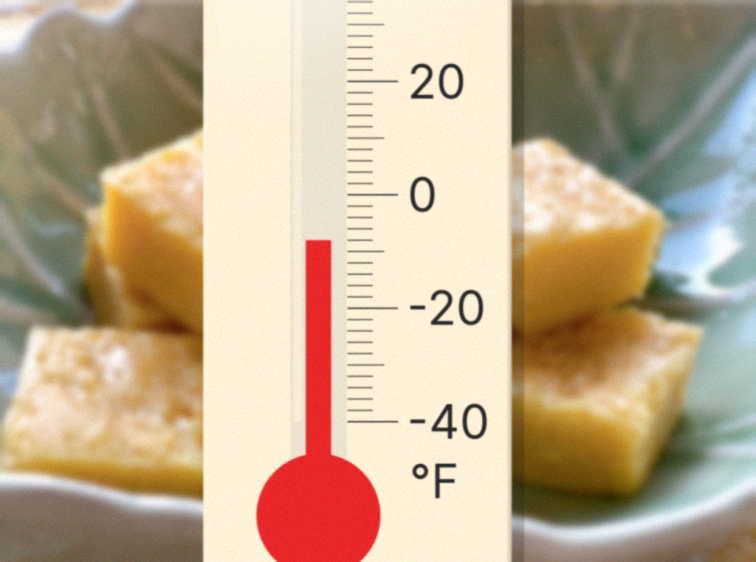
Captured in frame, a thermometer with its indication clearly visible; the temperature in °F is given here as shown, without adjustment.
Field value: -8 °F
